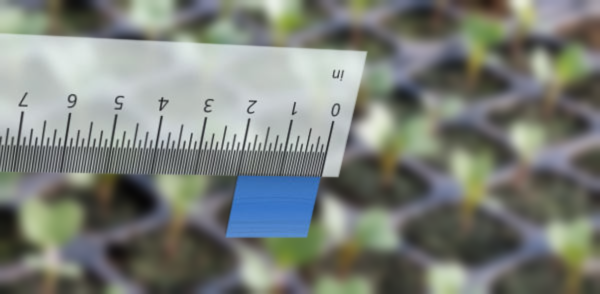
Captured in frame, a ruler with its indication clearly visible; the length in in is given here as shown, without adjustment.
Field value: 2 in
